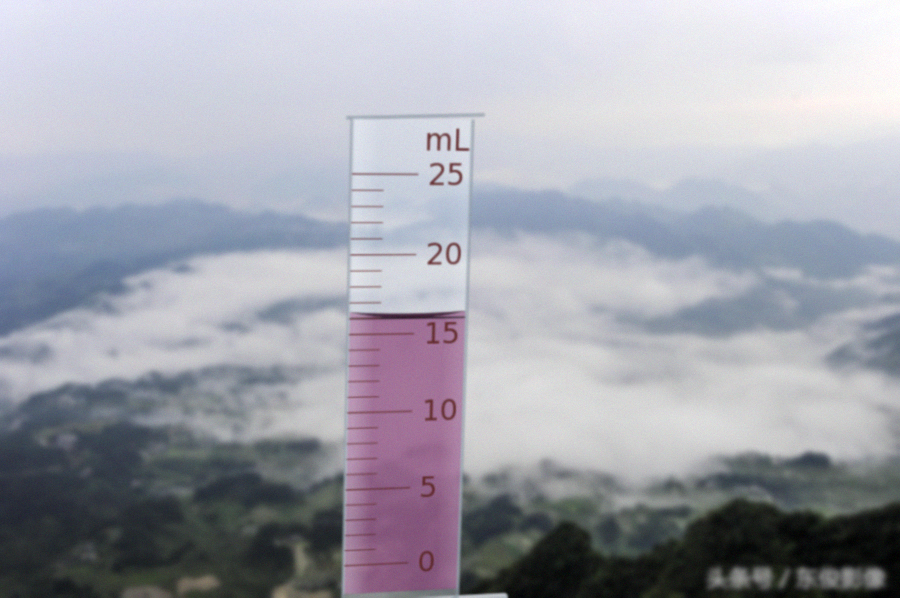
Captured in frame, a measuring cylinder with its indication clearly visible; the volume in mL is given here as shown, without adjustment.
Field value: 16 mL
